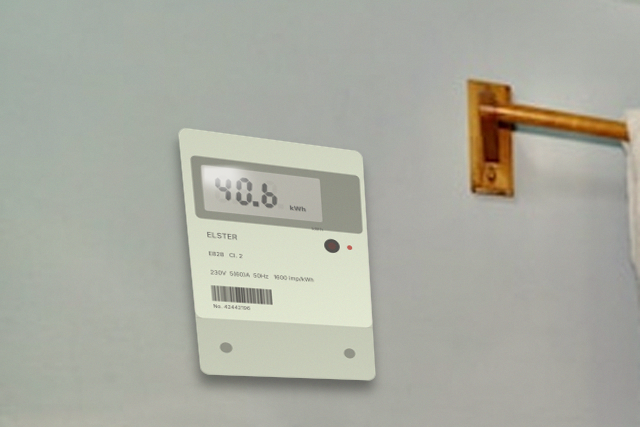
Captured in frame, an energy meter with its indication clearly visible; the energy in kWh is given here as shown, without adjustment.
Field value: 40.6 kWh
